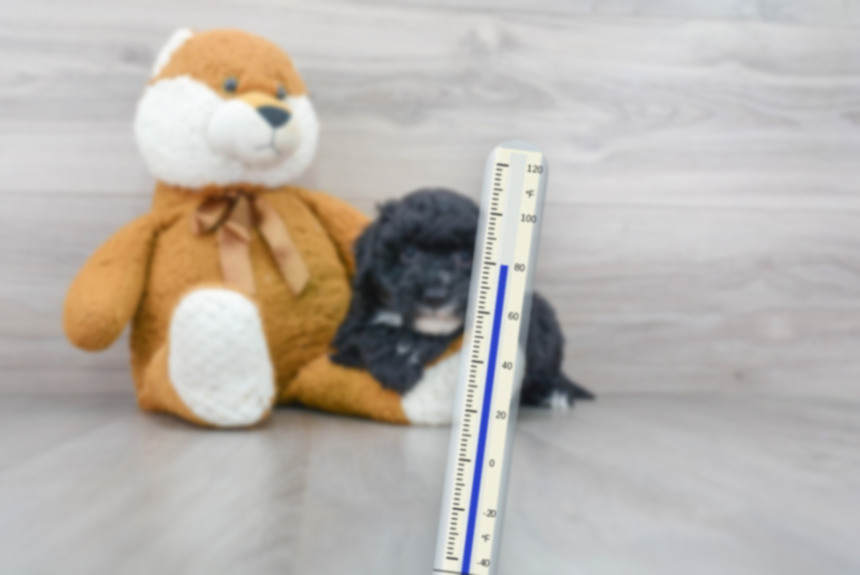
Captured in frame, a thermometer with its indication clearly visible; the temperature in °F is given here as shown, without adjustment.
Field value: 80 °F
